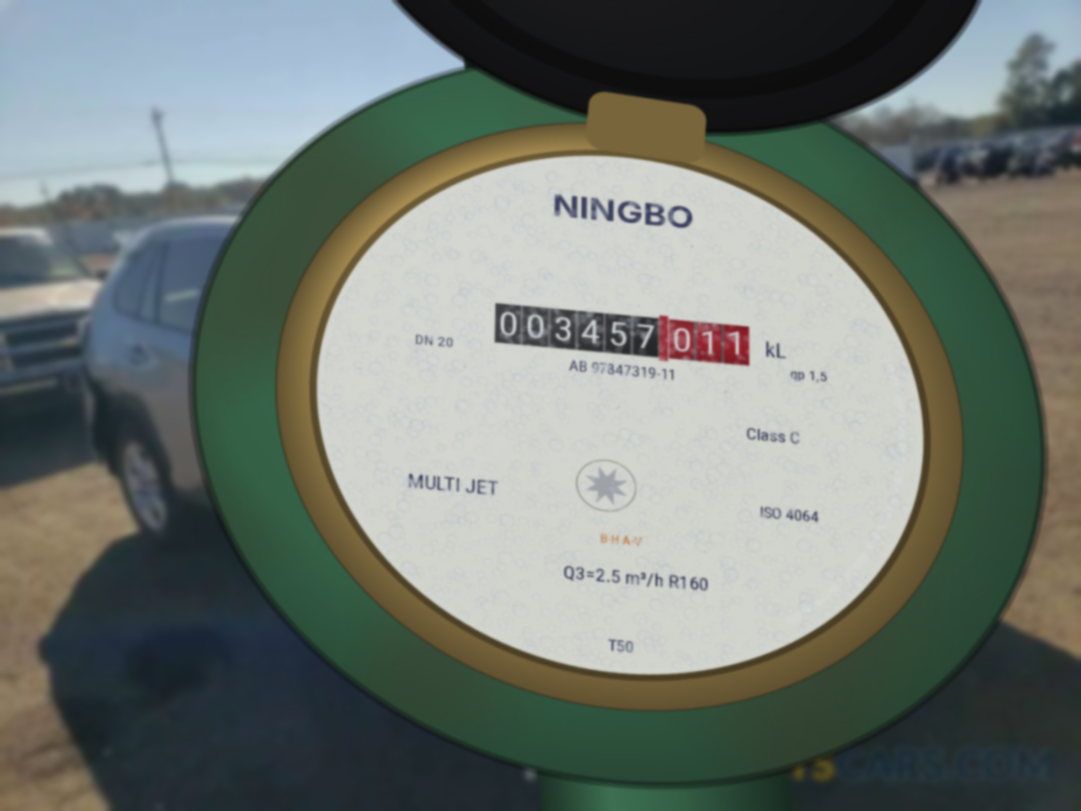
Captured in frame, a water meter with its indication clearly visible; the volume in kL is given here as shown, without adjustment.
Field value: 3457.011 kL
